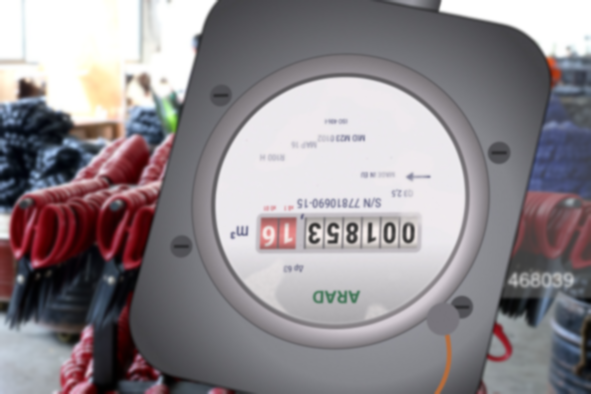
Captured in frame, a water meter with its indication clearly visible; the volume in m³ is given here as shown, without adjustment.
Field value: 1853.16 m³
